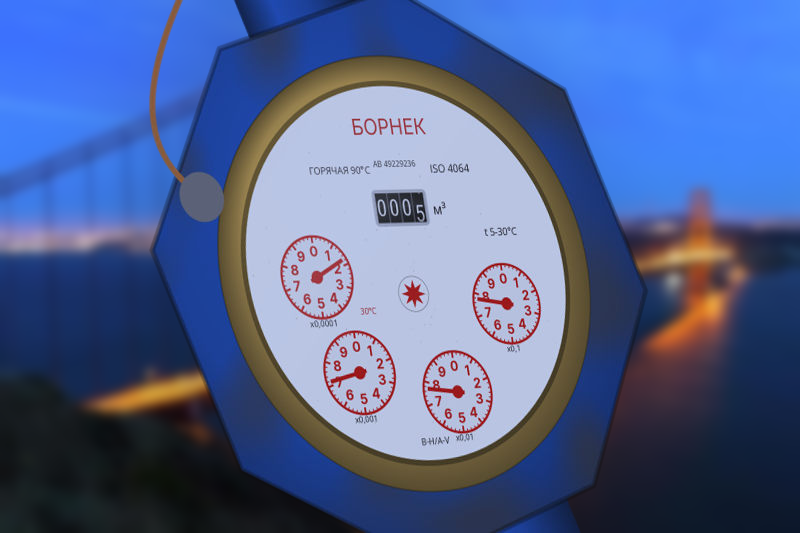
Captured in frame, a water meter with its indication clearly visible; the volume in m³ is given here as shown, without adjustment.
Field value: 4.7771 m³
